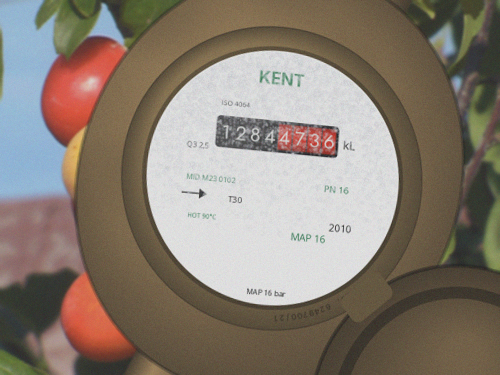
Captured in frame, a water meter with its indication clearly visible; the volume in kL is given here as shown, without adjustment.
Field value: 1284.4736 kL
